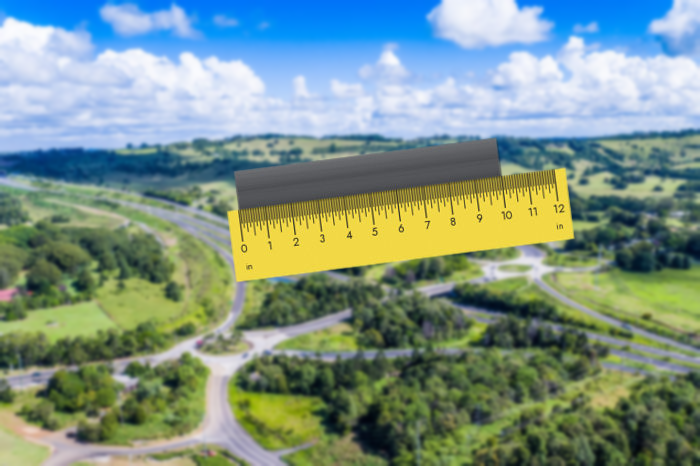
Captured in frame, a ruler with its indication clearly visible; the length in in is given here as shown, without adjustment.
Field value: 10 in
